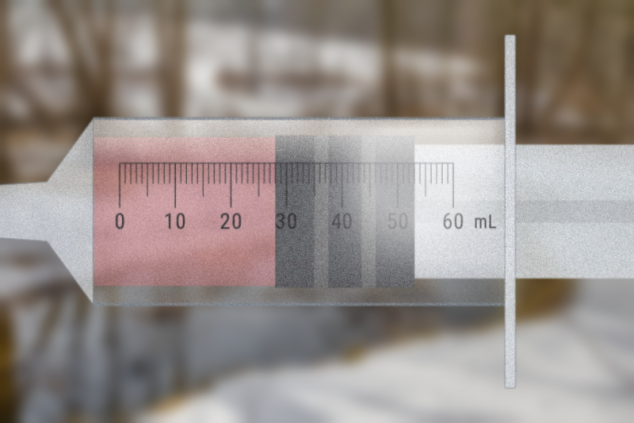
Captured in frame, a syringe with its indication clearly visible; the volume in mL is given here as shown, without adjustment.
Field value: 28 mL
